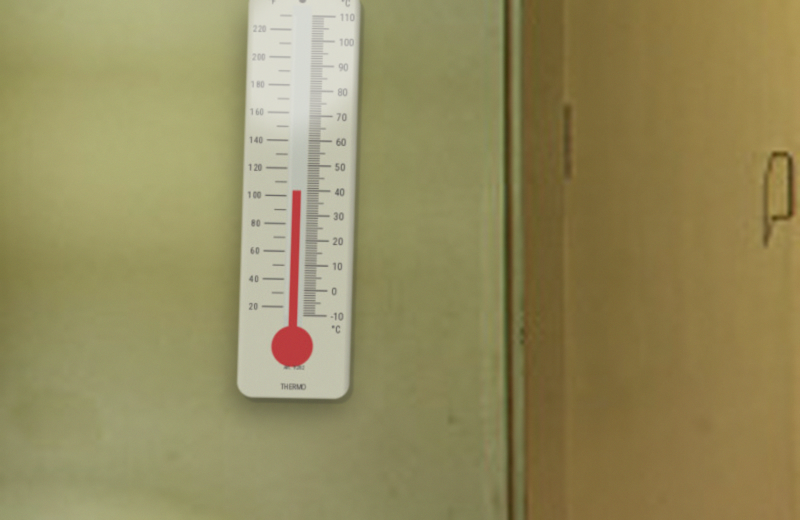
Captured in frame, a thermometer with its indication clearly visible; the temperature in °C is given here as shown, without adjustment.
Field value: 40 °C
